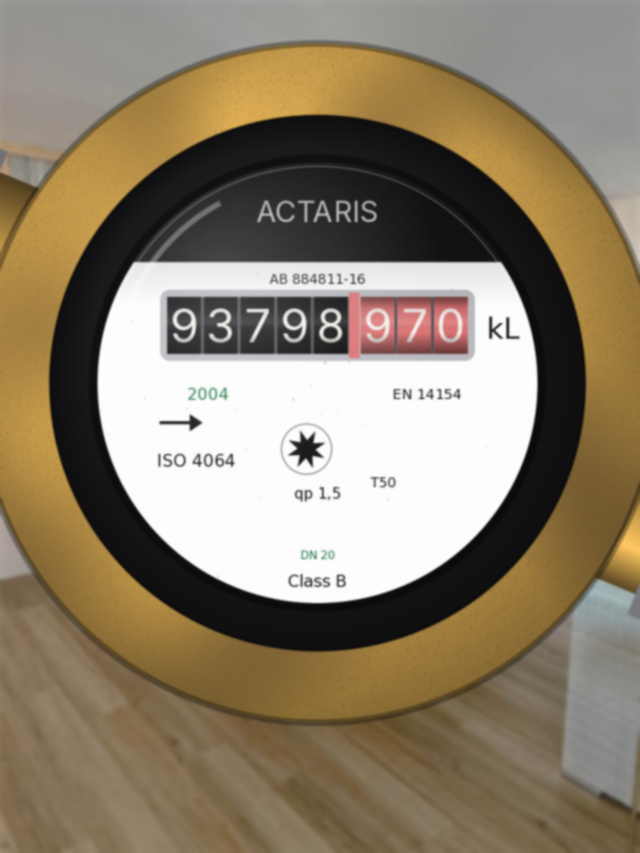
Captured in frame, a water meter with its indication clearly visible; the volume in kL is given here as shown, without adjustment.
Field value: 93798.970 kL
